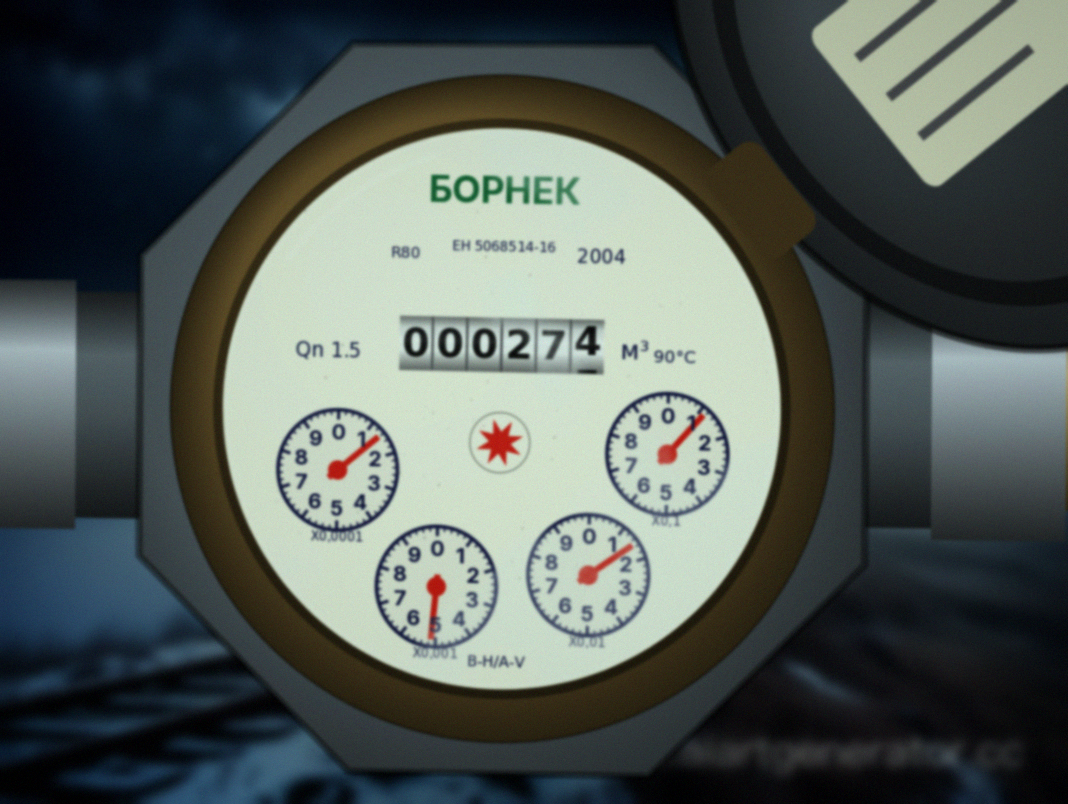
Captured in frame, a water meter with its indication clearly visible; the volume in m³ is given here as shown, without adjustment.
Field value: 274.1151 m³
